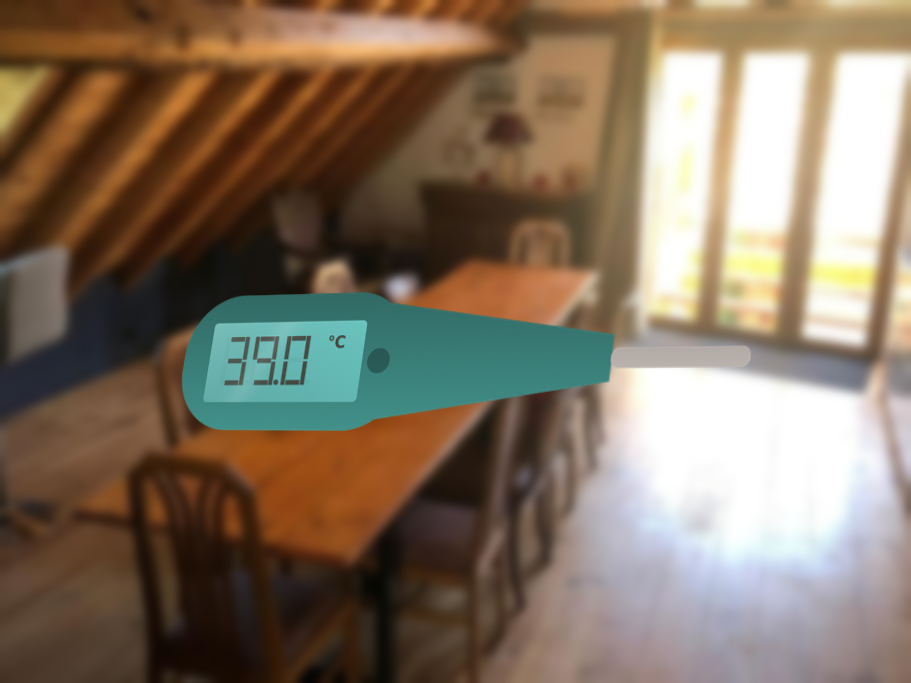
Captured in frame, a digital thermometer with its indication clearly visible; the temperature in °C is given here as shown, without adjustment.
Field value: 39.0 °C
